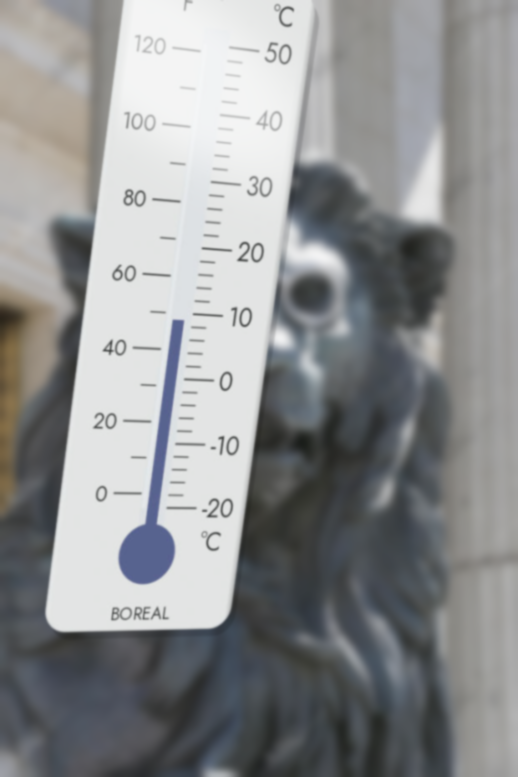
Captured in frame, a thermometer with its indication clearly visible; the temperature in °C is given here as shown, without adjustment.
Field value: 9 °C
